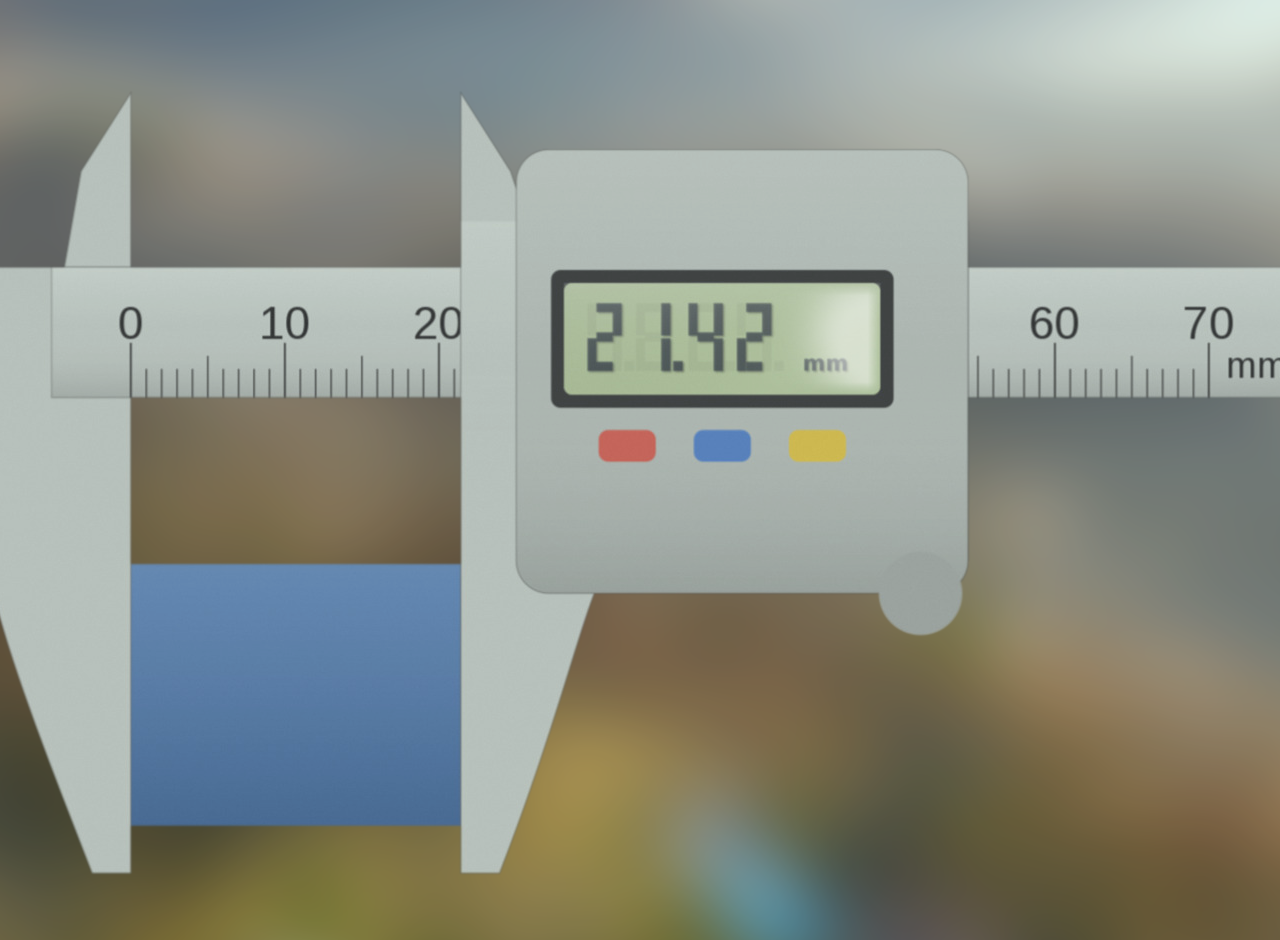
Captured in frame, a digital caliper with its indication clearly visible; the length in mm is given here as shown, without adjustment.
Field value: 21.42 mm
